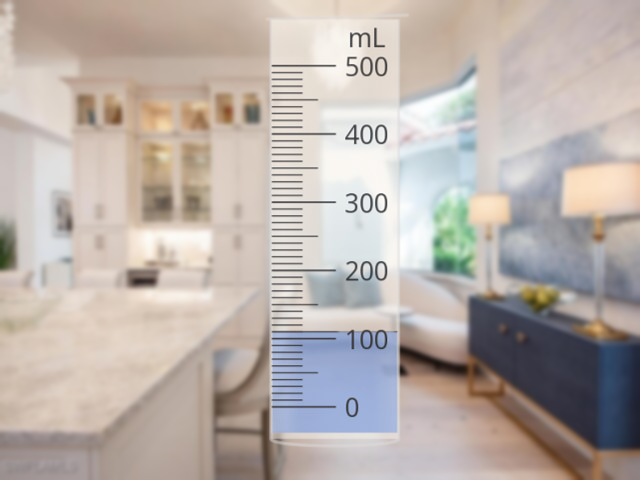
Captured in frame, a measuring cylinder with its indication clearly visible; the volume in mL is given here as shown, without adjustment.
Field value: 110 mL
